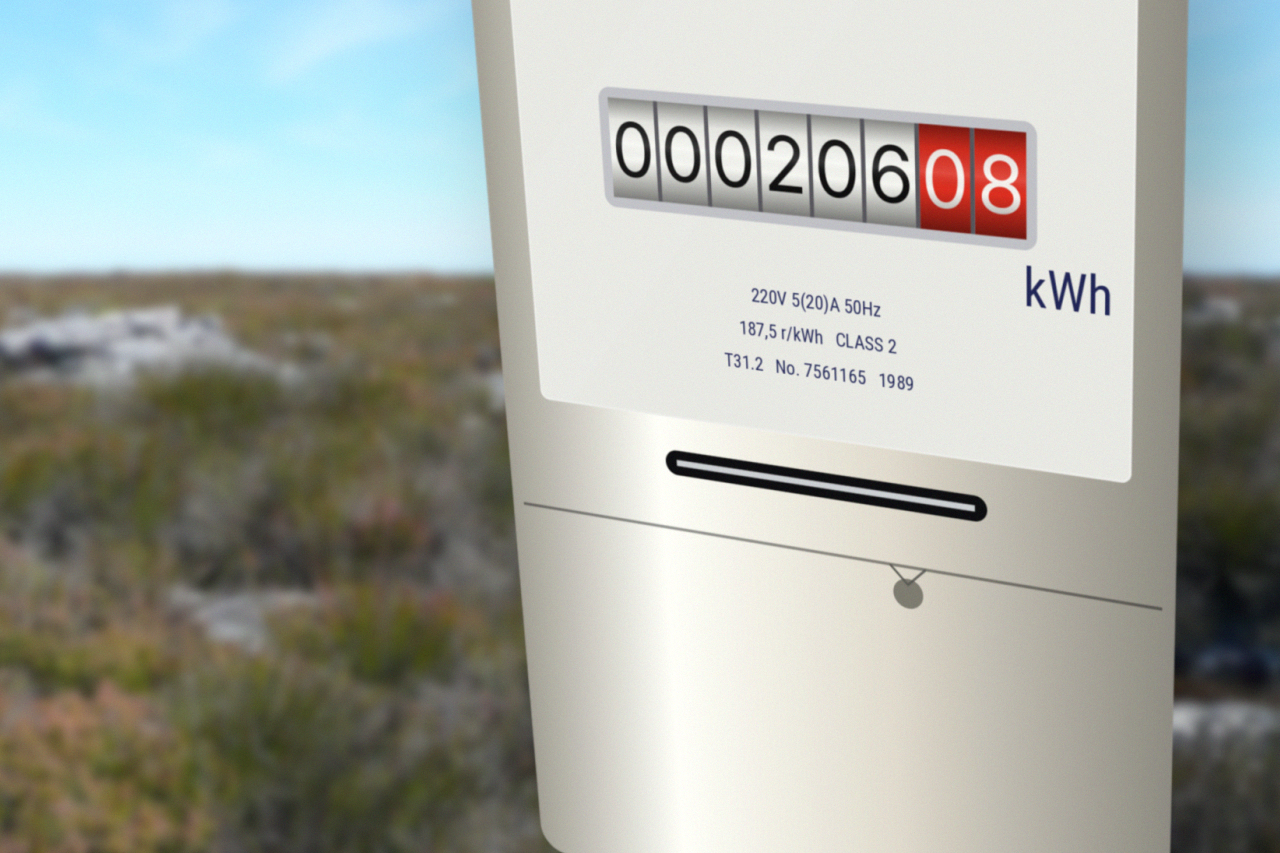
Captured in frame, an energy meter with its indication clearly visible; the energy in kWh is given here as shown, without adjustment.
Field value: 206.08 kWh
